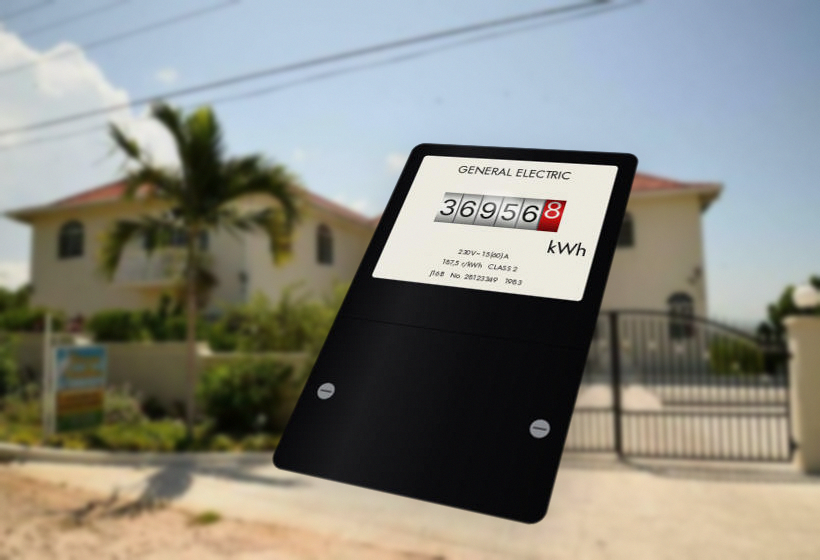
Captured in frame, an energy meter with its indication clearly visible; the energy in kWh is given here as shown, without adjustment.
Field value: 36956.8 kWh
